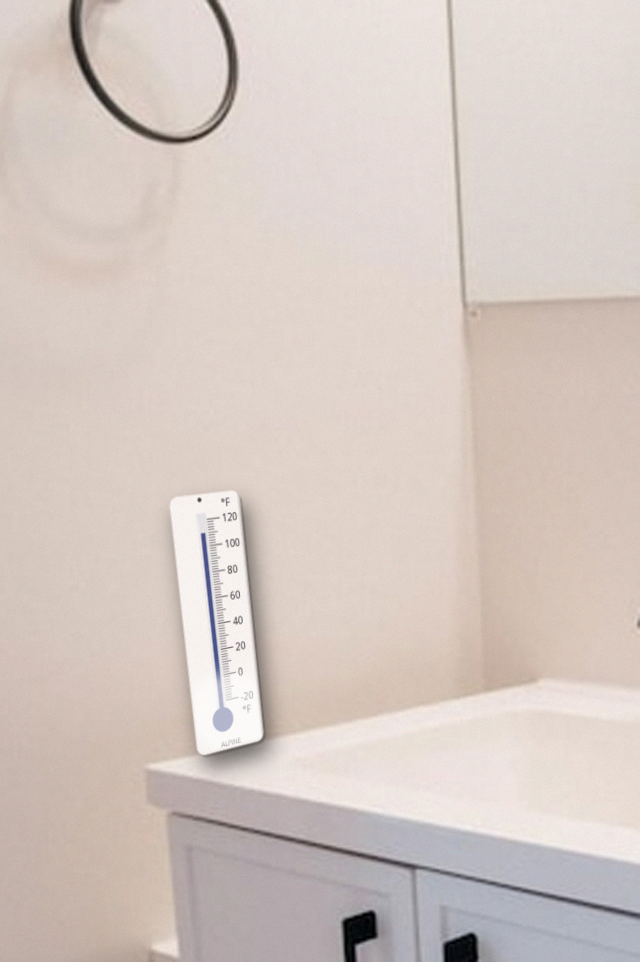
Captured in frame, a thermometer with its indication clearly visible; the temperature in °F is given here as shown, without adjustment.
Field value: 110 °F
